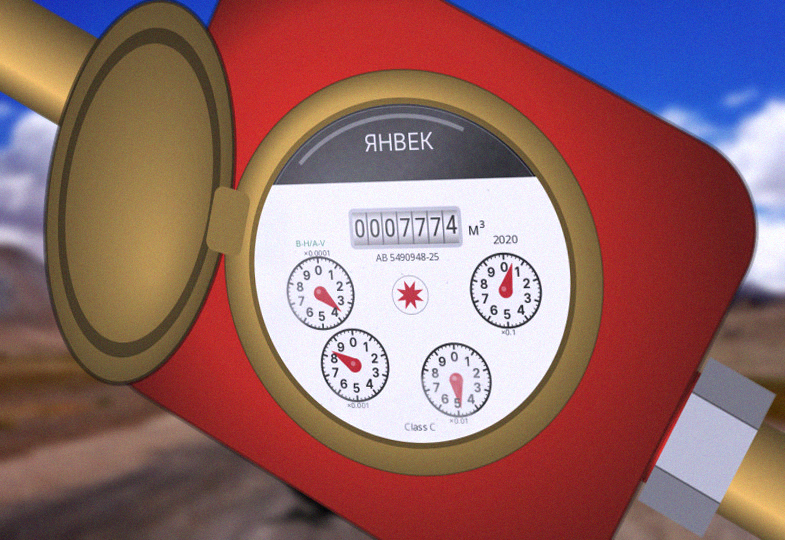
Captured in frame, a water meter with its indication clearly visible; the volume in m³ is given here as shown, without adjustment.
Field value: 7774.0483 m³
